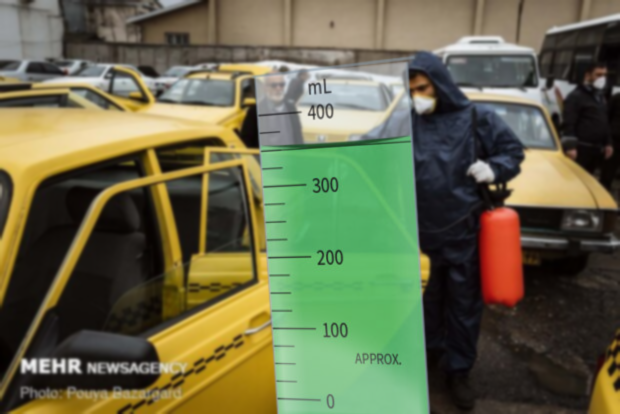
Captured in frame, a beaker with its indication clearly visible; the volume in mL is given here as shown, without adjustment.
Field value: 350 mL
